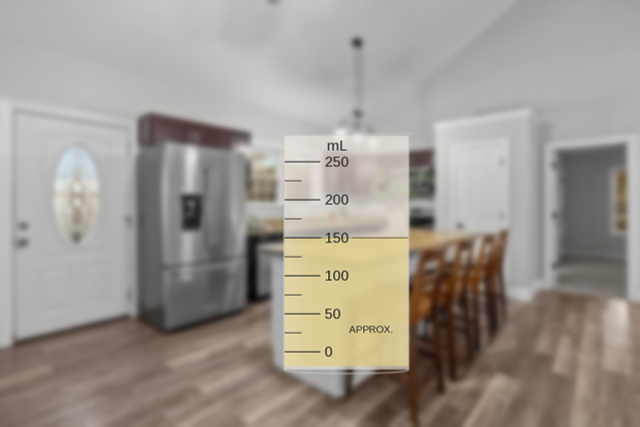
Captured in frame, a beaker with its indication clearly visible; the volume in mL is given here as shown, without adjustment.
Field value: 150 mL
